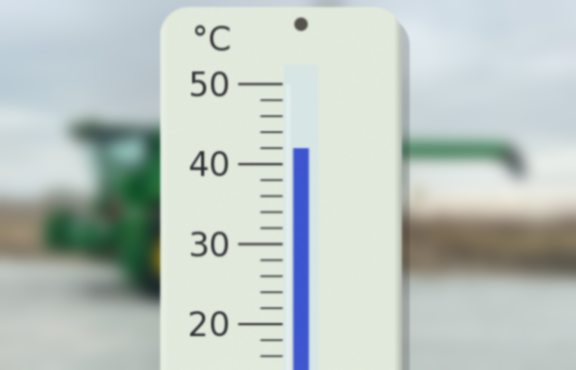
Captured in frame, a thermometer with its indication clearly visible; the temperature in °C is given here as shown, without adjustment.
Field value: 42 °C
